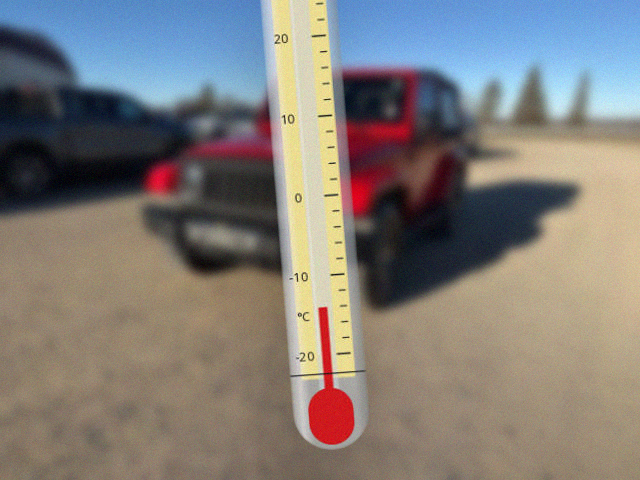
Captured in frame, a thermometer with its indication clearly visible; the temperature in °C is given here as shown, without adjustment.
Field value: -14 °C
